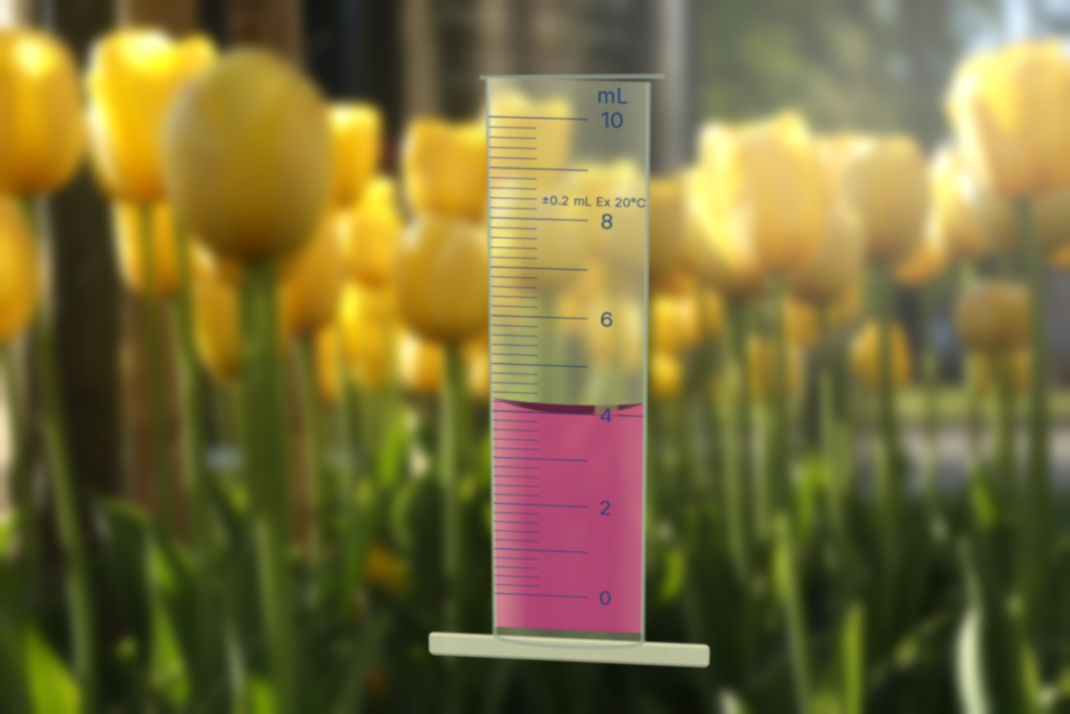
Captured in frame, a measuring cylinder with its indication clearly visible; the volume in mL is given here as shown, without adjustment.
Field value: 4 mL
